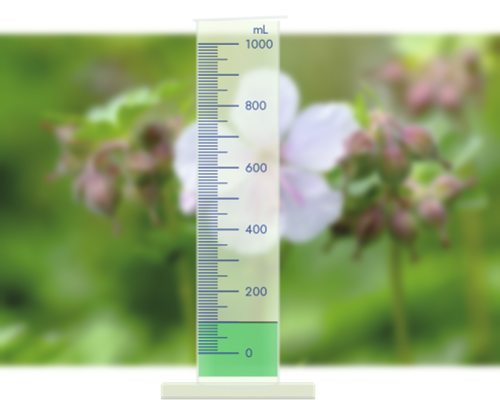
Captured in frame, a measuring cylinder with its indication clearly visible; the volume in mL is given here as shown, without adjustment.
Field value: 100 mL
